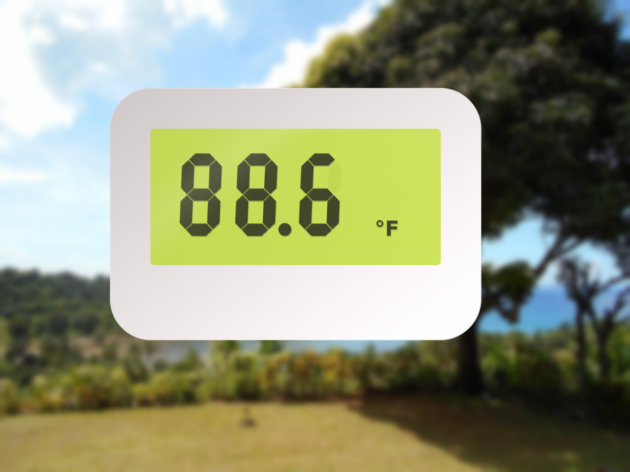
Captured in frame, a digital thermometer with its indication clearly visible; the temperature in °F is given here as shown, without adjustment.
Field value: 88.6 °F
